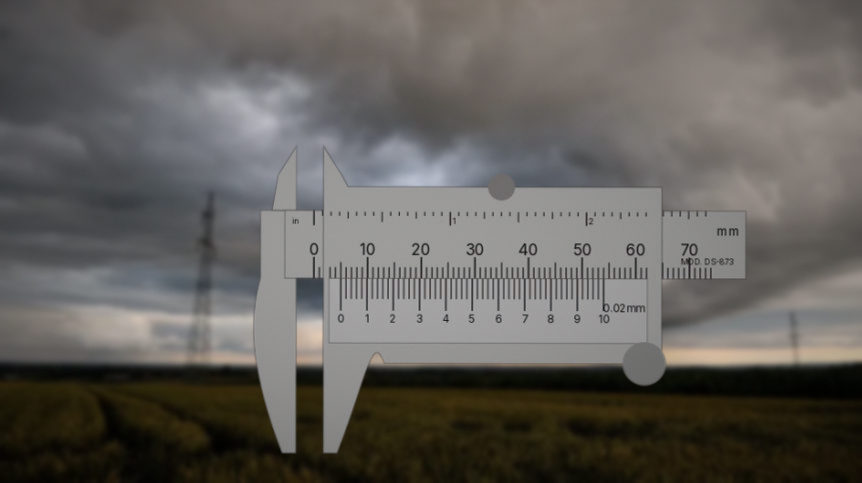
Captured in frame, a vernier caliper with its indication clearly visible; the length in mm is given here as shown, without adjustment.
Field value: 5.0 mm
